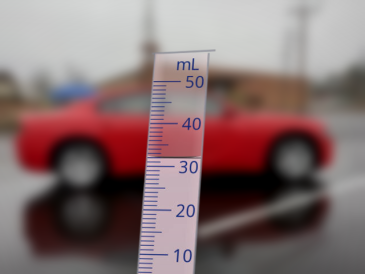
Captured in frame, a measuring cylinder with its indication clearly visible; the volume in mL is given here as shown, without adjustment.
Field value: 32 mL
